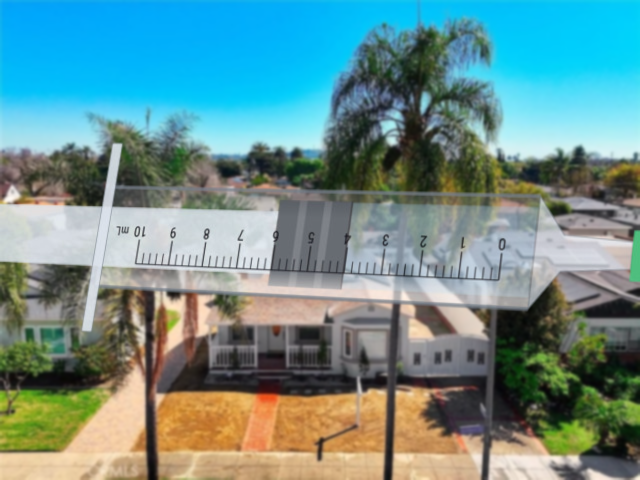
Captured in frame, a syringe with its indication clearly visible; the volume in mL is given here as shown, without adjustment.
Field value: 4 mL
